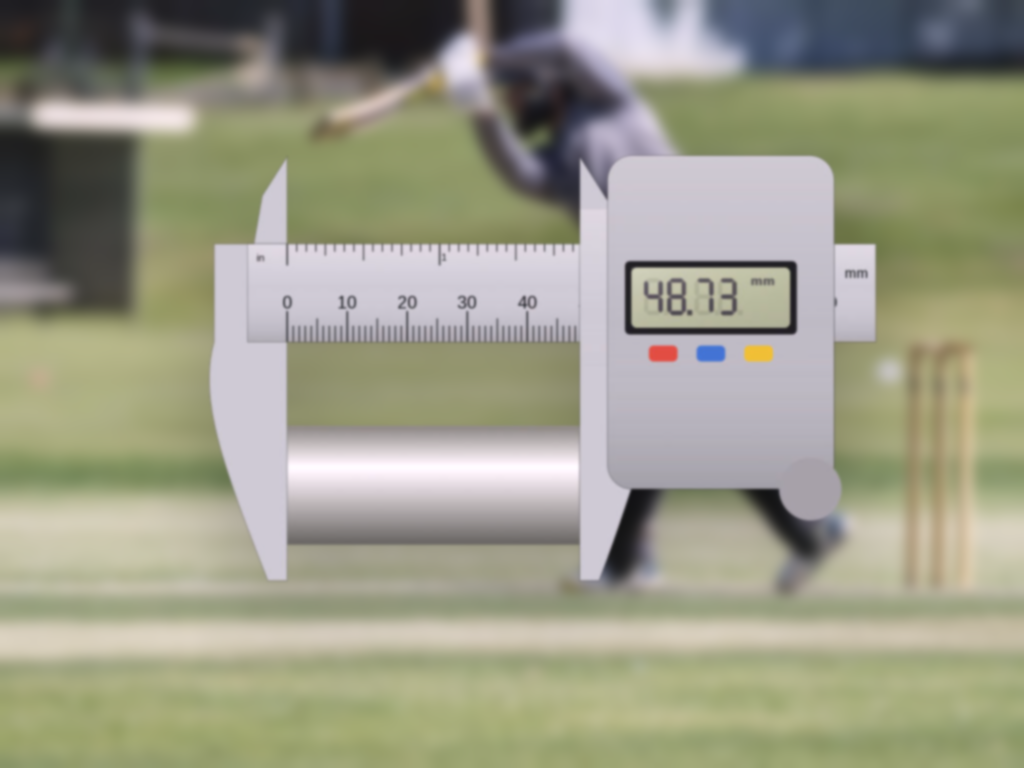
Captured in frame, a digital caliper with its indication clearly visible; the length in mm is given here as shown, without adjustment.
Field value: 48.73 mm
